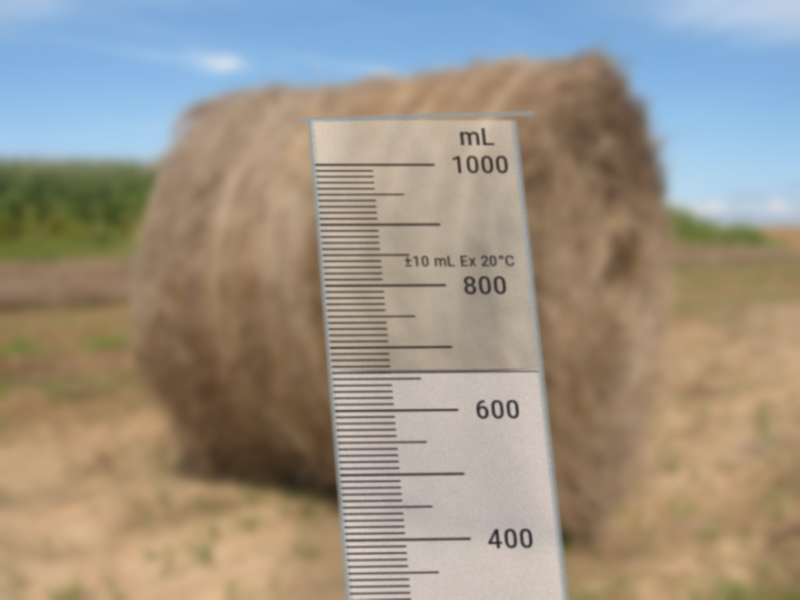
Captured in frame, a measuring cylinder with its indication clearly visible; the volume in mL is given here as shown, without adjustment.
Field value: 660 mL
